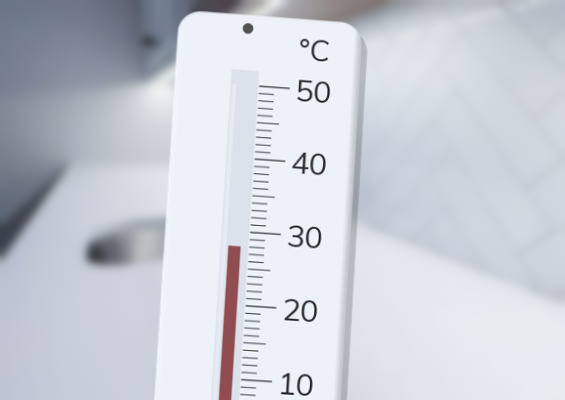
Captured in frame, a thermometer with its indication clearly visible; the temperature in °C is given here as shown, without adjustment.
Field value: 28 °C
